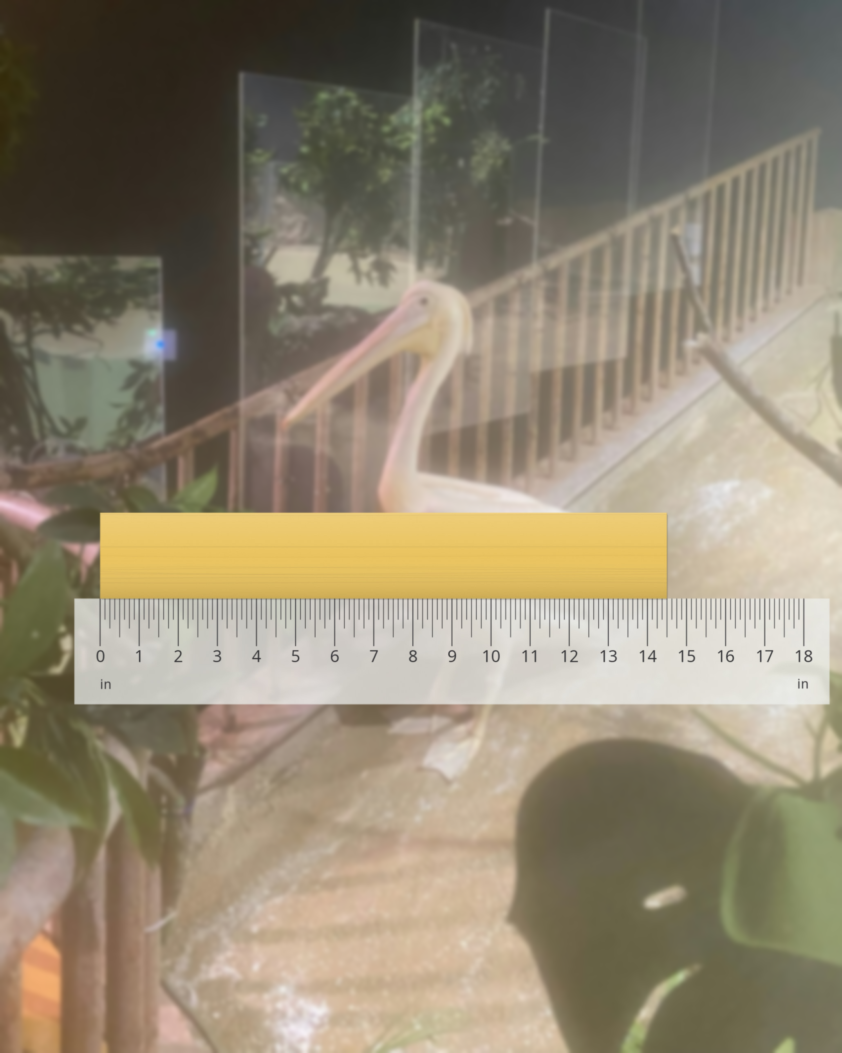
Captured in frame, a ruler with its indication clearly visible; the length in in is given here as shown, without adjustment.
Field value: 14.5 in
